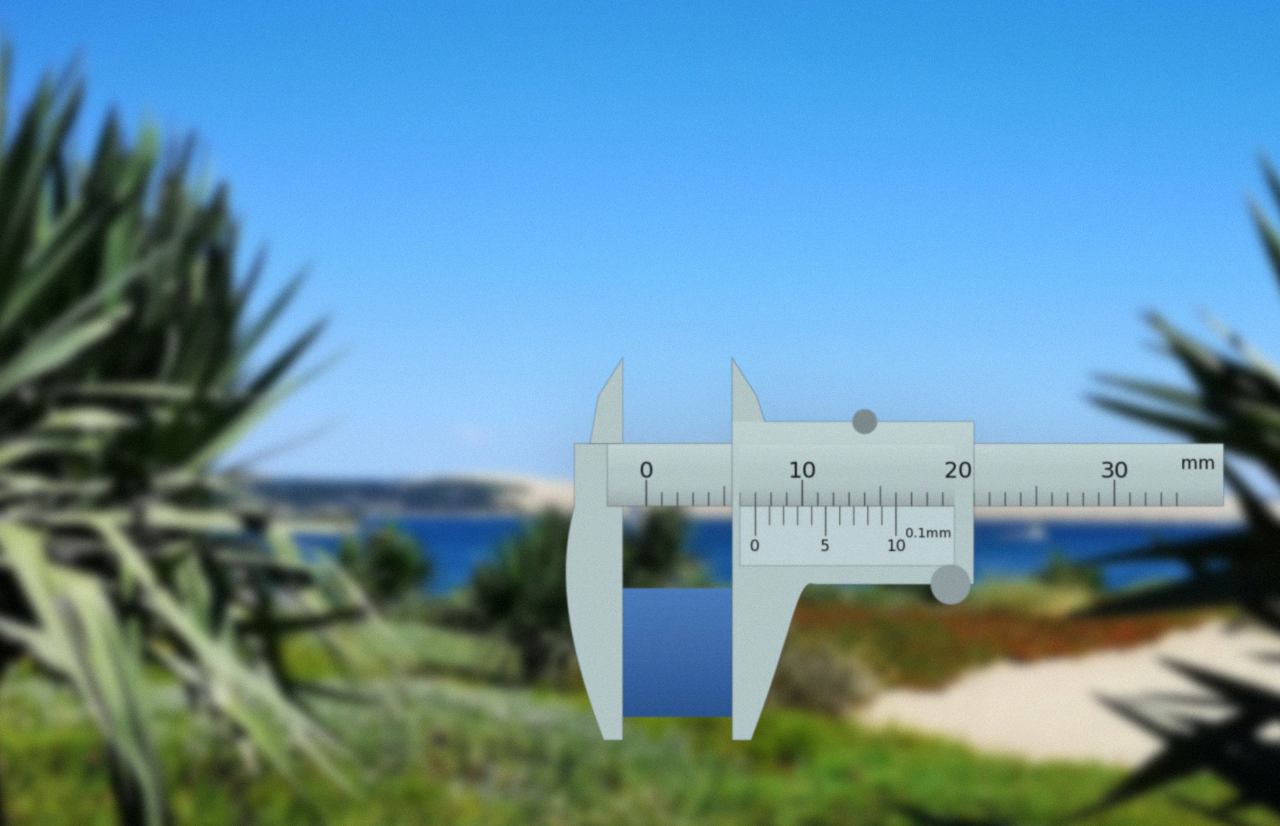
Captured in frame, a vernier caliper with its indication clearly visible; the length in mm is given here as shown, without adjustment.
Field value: 7.0 mm
